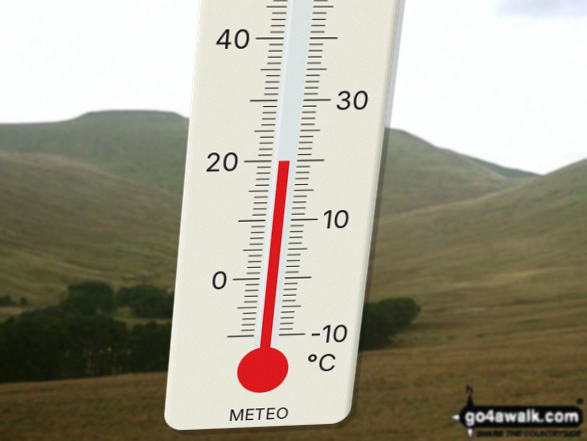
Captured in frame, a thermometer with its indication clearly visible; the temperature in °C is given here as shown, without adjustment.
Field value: 20 °C
